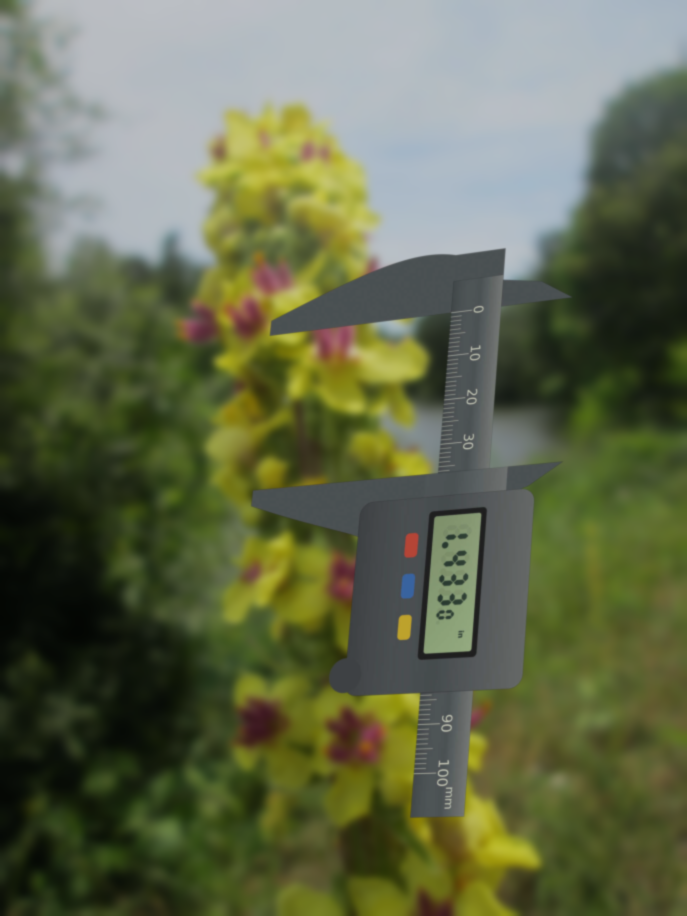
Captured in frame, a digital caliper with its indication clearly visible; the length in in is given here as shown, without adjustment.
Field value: 1.4330 in
